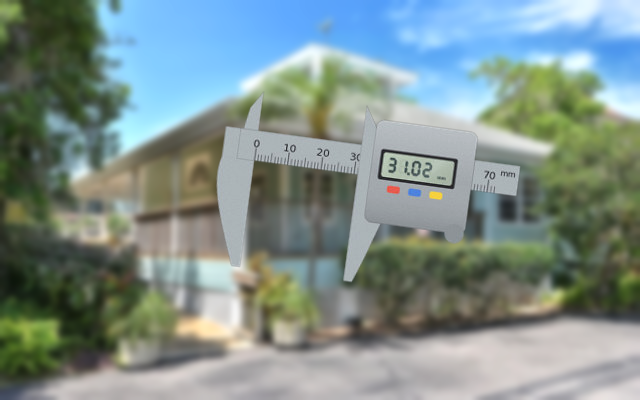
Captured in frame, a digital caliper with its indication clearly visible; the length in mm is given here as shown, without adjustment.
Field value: 31.02 mm
